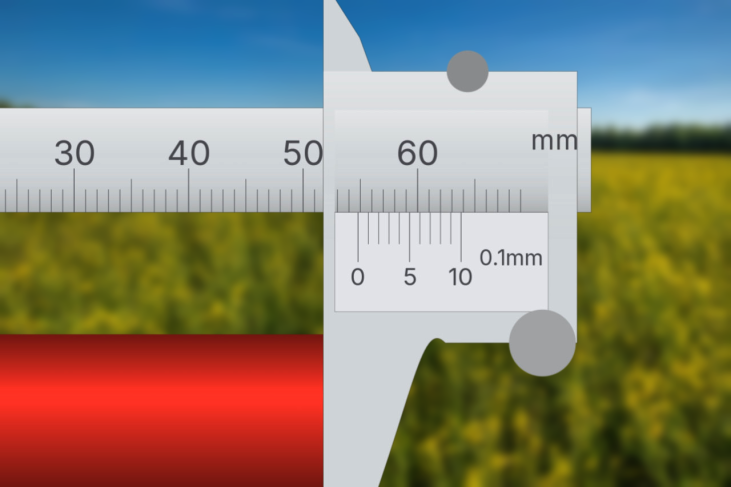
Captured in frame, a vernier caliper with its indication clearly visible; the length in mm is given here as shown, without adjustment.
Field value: 54.8 mm
